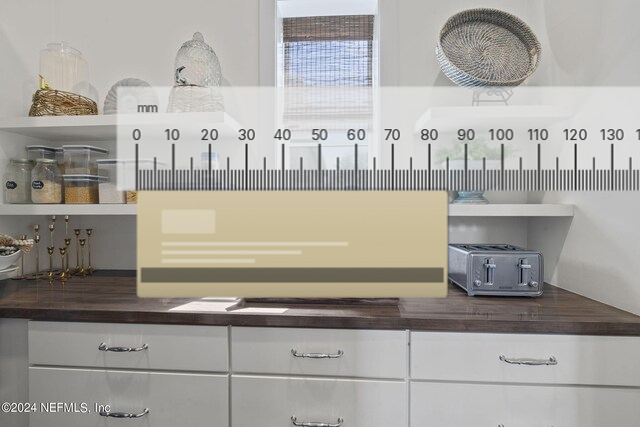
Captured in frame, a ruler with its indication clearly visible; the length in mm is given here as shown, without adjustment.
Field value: 85 mm
